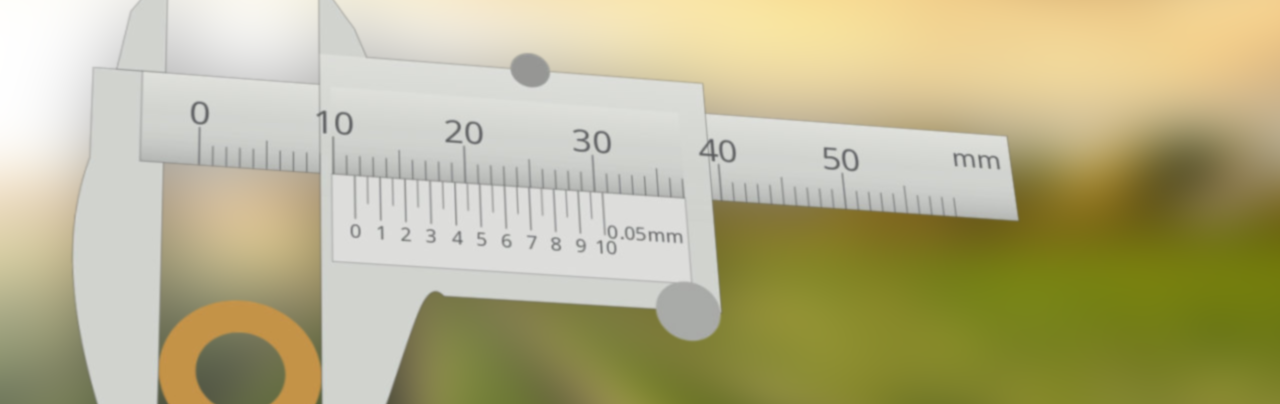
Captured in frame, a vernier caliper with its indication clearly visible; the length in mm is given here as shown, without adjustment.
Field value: 11.6 mm
